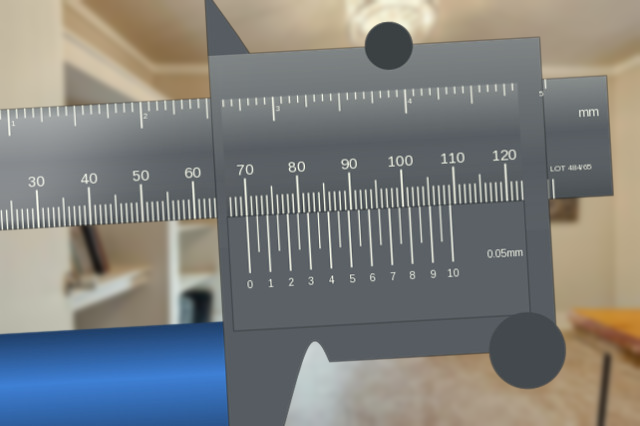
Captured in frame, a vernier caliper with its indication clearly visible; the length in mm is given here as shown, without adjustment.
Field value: 70.0 mm
